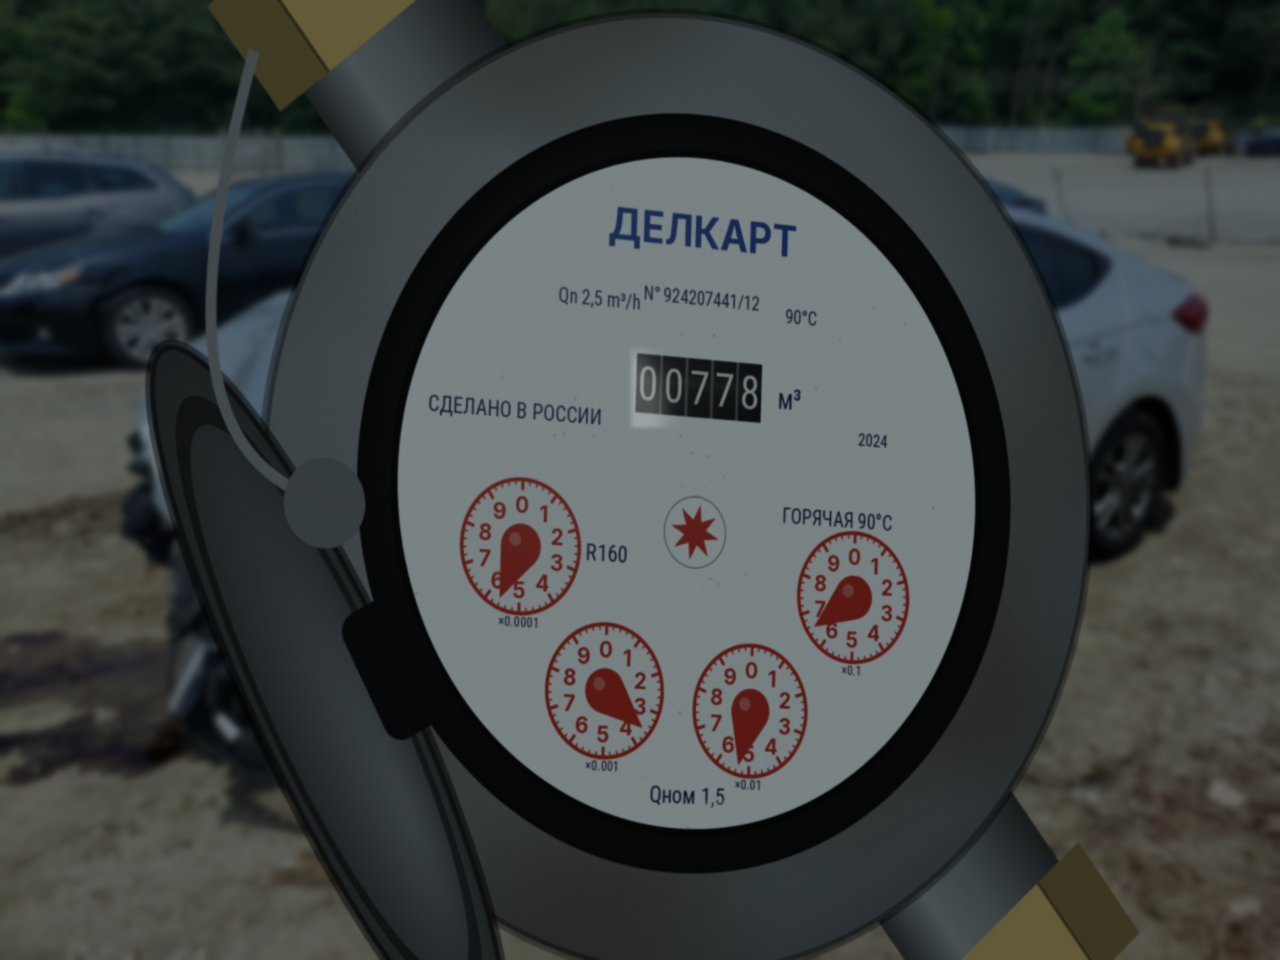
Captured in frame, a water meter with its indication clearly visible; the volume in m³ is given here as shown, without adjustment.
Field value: 778.6535 m³
